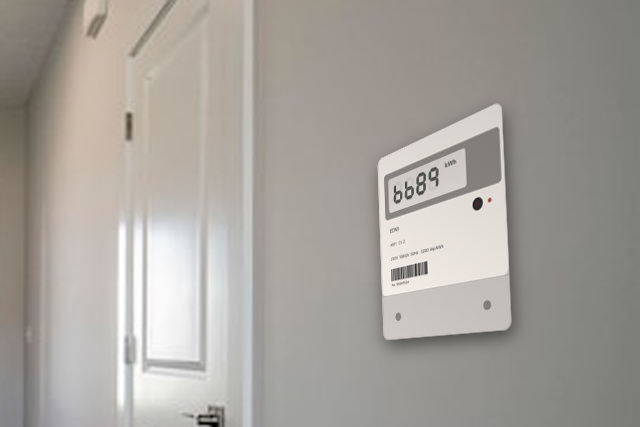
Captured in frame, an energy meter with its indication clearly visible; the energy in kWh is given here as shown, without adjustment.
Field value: 6689 kWh
